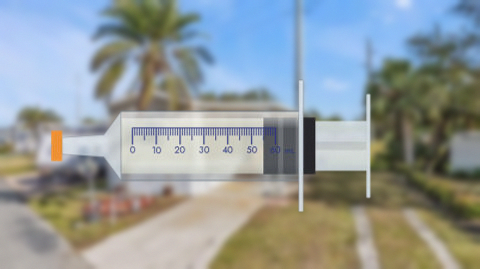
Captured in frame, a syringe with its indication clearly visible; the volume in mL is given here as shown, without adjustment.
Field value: 55 mL
